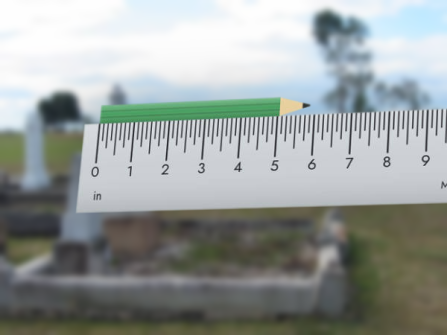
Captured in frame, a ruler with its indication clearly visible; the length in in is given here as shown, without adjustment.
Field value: 5.875 in
